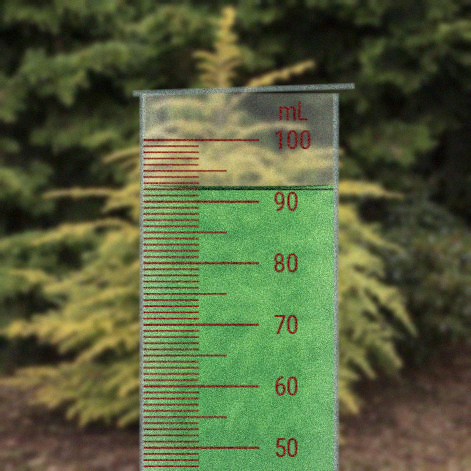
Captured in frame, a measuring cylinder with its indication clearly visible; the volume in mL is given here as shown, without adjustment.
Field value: 92 mL
